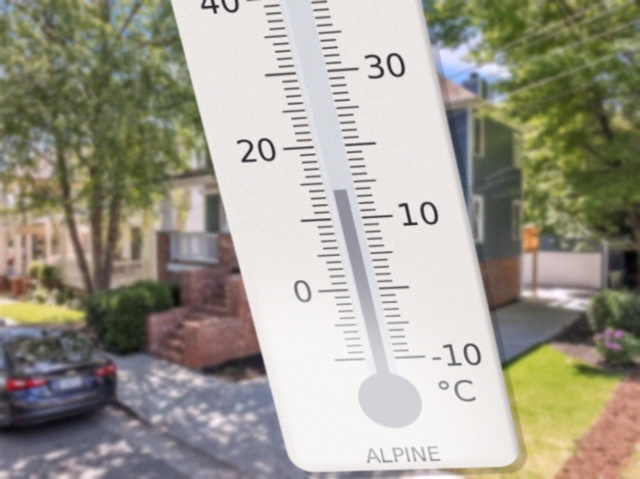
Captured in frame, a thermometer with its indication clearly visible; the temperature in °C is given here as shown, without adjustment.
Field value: 14 °C
